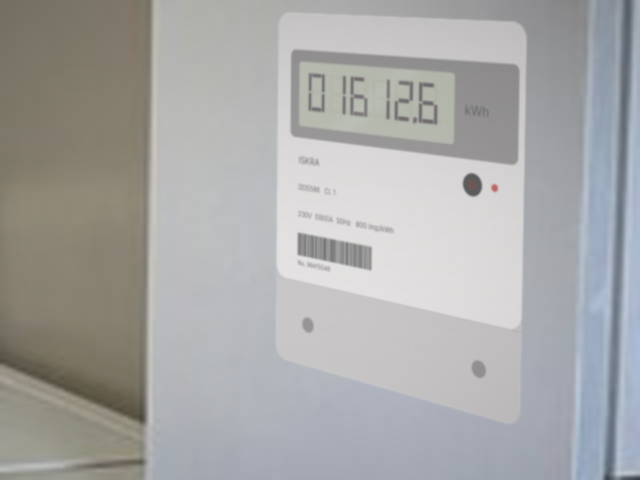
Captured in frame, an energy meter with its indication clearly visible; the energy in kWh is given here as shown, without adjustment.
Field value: 1612.6 kWh
